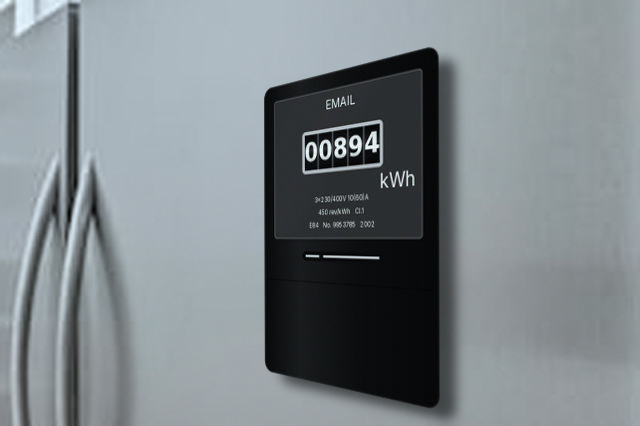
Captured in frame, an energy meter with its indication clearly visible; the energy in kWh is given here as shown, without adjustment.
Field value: 894 kWh
